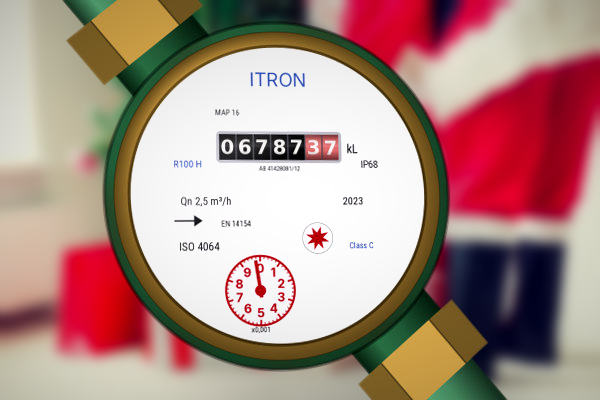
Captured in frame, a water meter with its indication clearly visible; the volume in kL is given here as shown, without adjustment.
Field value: 6787.369 kL
